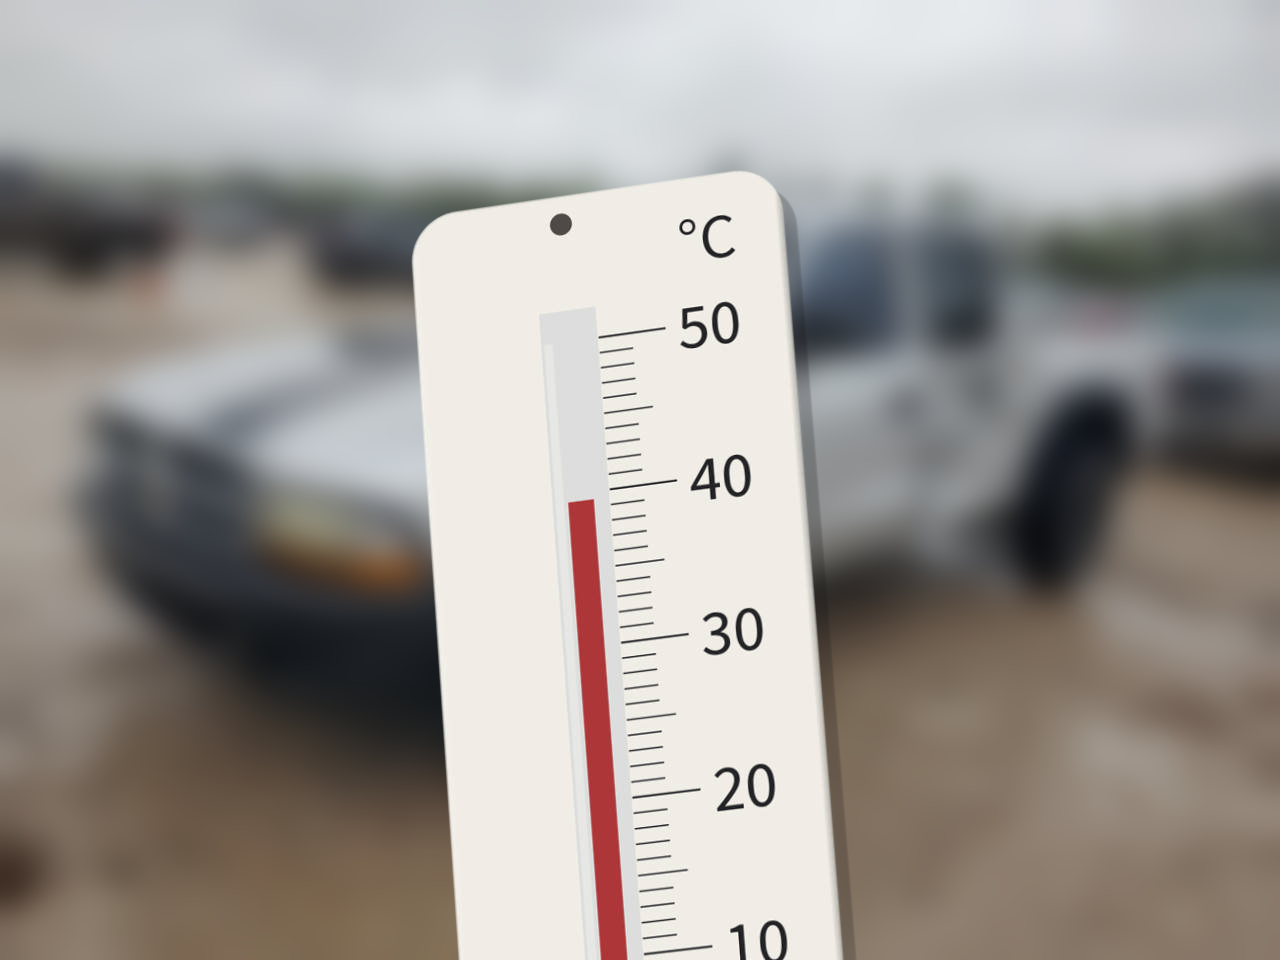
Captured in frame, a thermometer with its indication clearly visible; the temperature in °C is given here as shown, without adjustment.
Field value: 39.5 °C
